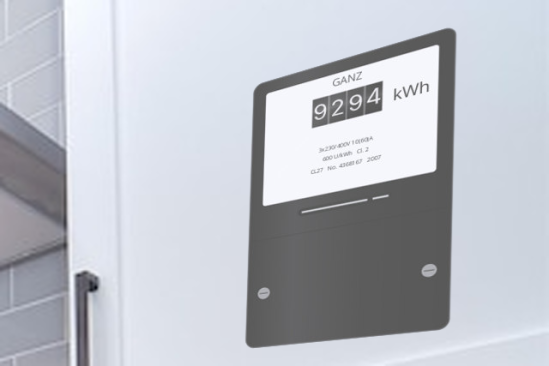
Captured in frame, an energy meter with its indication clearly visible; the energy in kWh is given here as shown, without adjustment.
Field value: 9294 kWh
